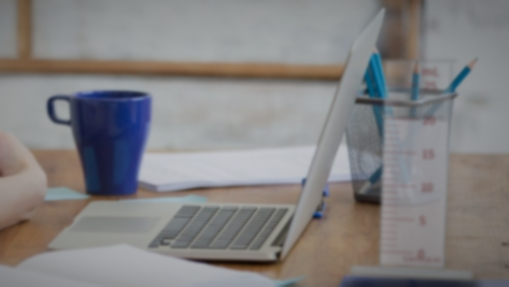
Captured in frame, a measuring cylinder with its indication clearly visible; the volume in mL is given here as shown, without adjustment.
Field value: 20 mL
